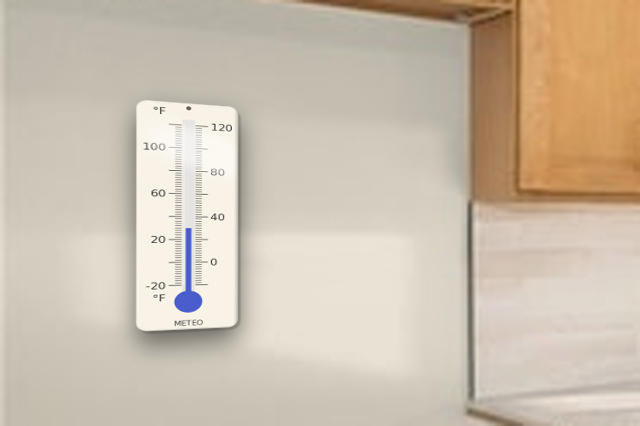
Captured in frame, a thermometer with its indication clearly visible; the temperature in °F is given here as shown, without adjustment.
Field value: 30 °F
